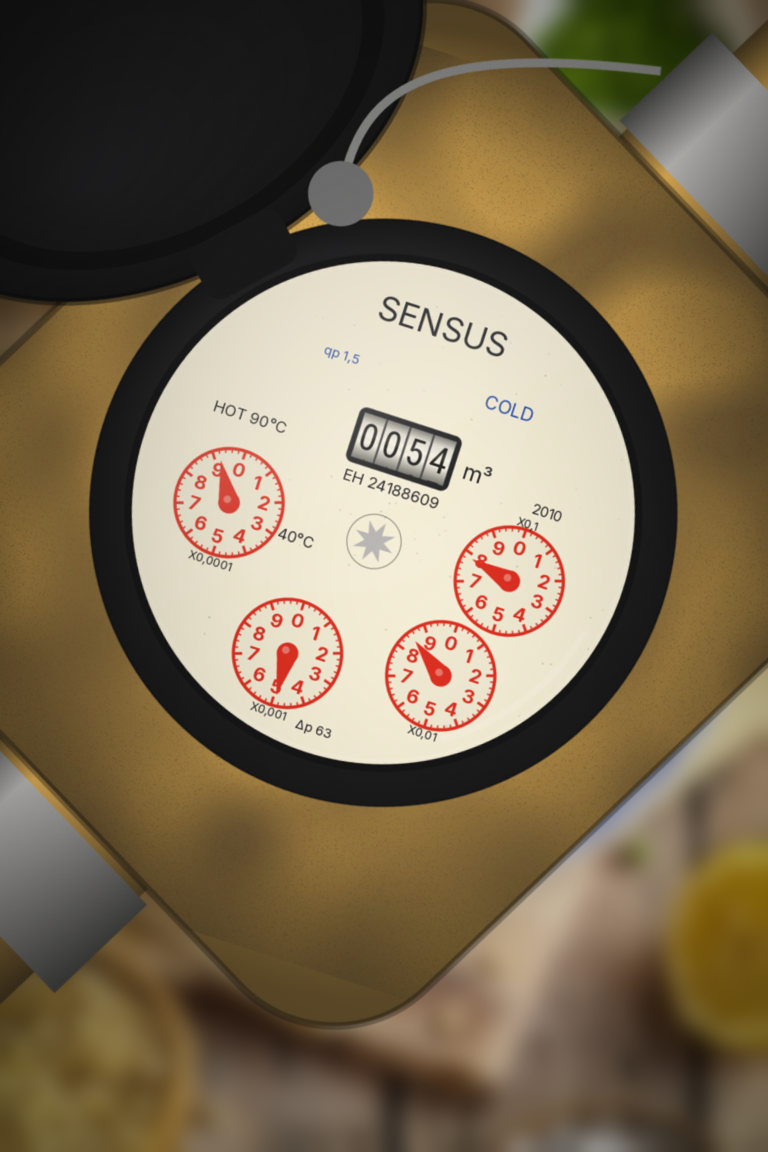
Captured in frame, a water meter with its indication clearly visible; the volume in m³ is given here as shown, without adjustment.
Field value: 54.7849 m³
